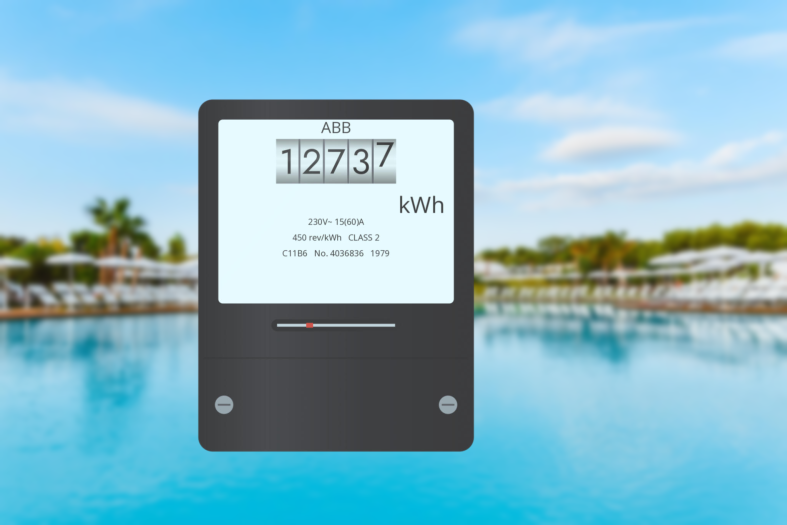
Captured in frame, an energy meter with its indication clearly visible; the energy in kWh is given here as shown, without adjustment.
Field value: 12737 kWh
